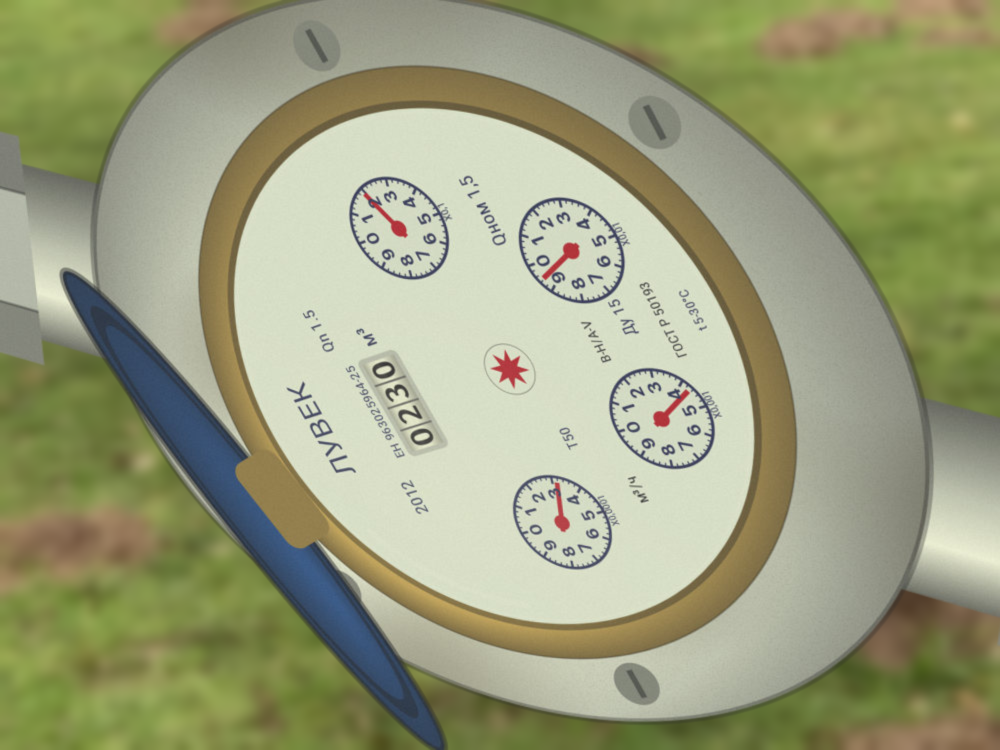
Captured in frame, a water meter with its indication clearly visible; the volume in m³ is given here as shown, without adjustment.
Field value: 230.1943 m³
